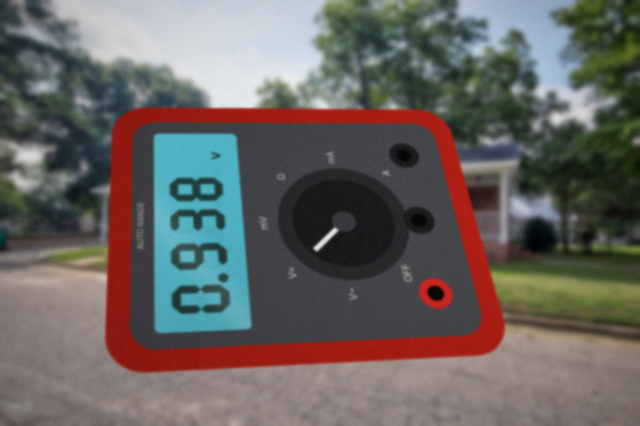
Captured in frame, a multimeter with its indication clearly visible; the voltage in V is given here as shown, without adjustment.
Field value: 0.938 V
